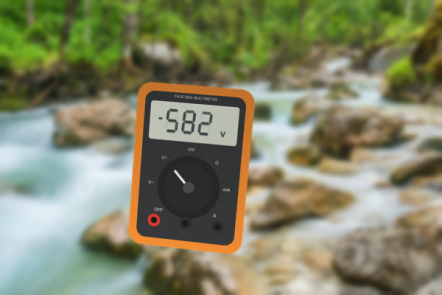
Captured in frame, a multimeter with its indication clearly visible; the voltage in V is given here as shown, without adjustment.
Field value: -582 V
